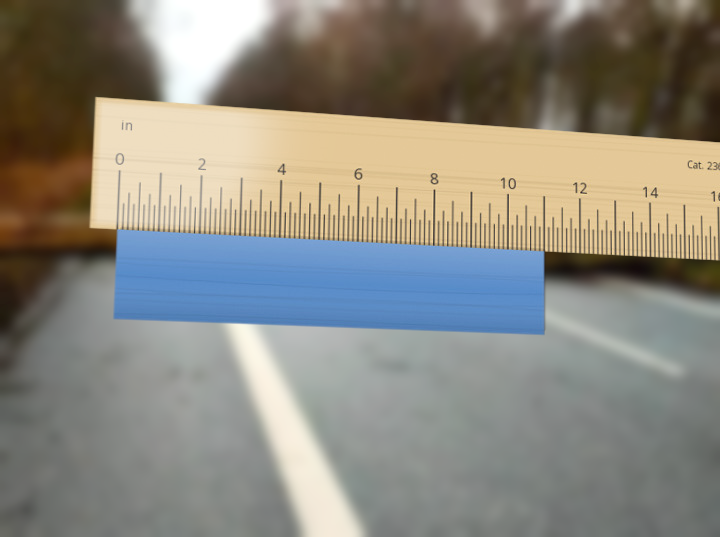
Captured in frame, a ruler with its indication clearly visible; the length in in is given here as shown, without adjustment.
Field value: 11 in
